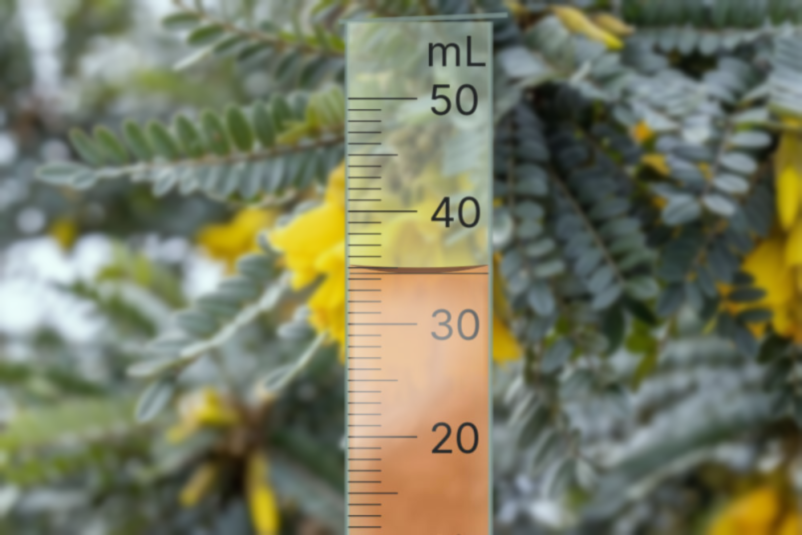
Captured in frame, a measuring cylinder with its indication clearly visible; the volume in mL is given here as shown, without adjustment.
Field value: 34.5 mL
